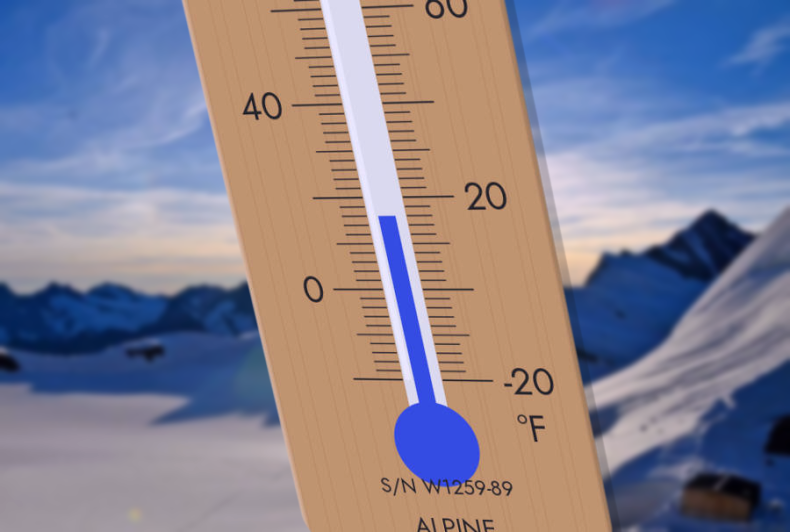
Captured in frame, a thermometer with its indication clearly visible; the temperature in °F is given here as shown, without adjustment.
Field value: 16 °F
